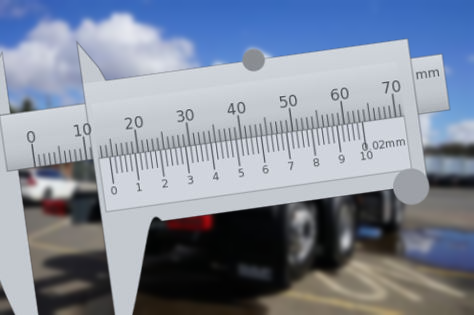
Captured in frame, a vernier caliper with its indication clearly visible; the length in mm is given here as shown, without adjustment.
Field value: 14.5 mm
